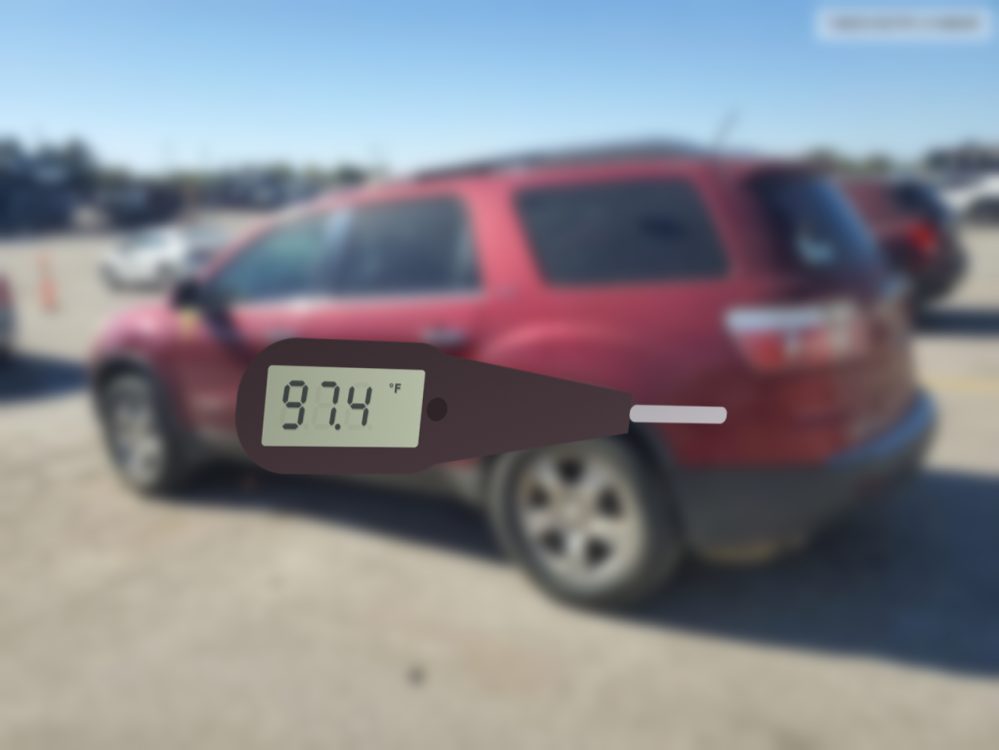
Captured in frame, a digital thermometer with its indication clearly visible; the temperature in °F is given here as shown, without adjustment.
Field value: 97.4 °F
